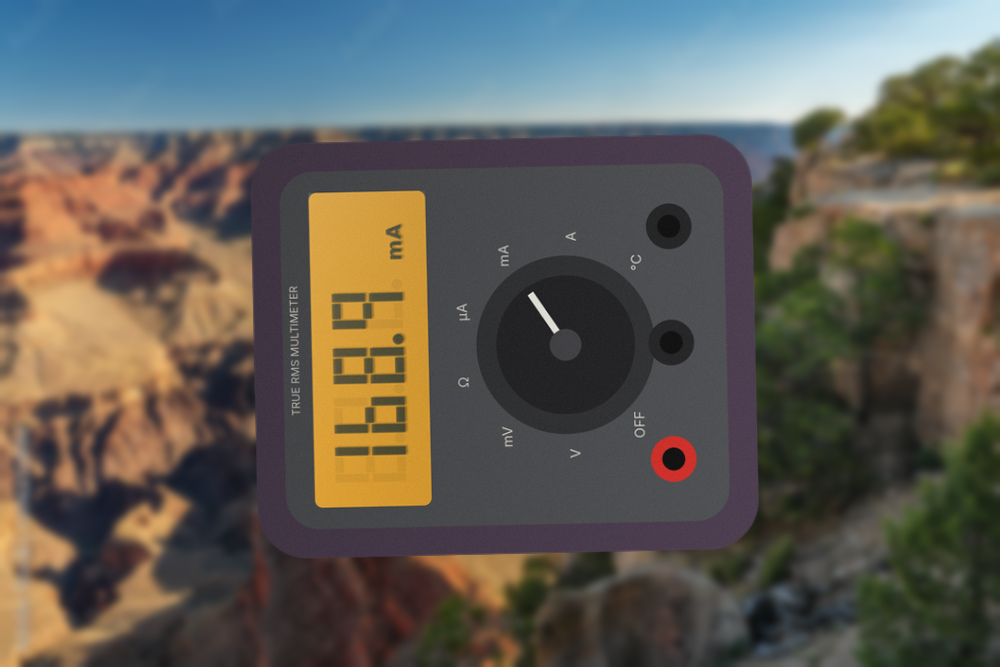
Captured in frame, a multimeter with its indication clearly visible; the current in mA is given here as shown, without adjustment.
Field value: 168.9 mA
